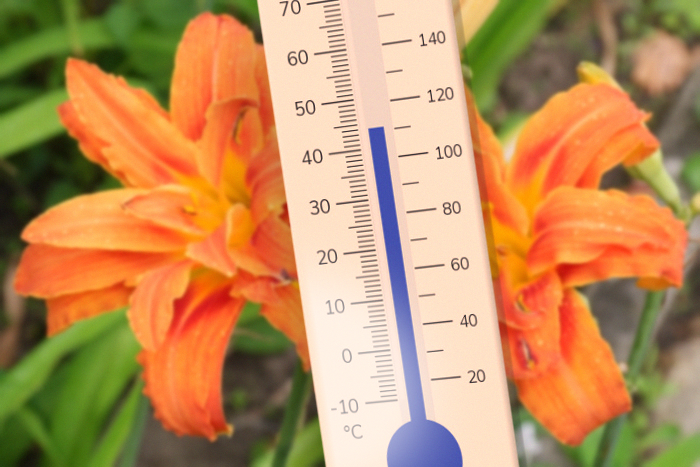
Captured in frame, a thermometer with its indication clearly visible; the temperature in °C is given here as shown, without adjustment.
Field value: 44 °C
